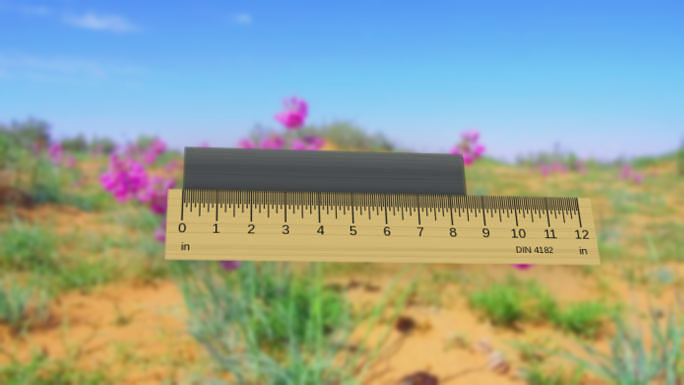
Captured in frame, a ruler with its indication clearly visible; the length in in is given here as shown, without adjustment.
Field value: 8.5 in
